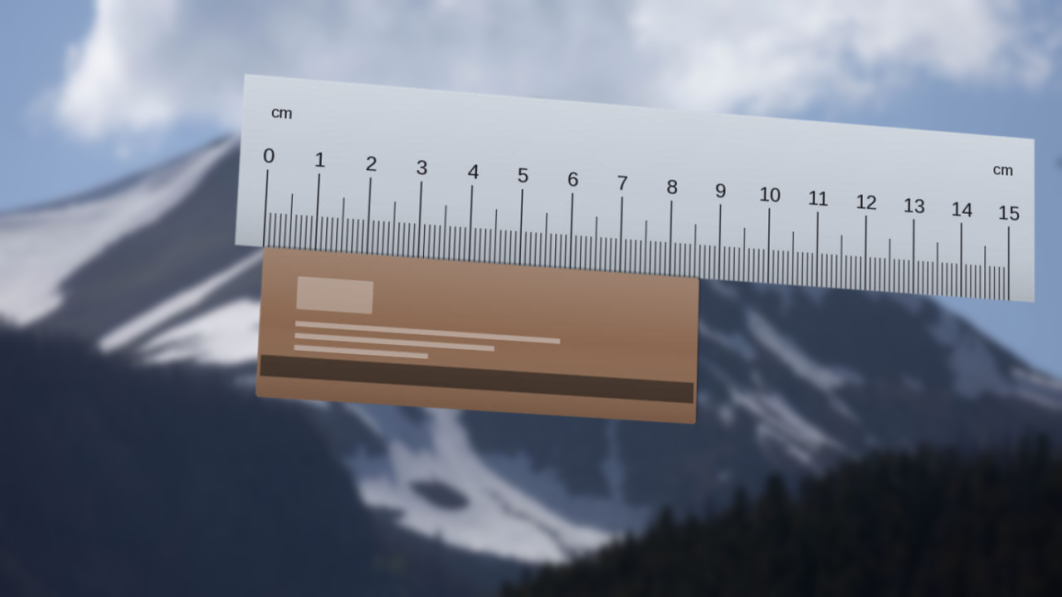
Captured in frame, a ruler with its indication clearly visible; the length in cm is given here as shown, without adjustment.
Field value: 8.6 cm
